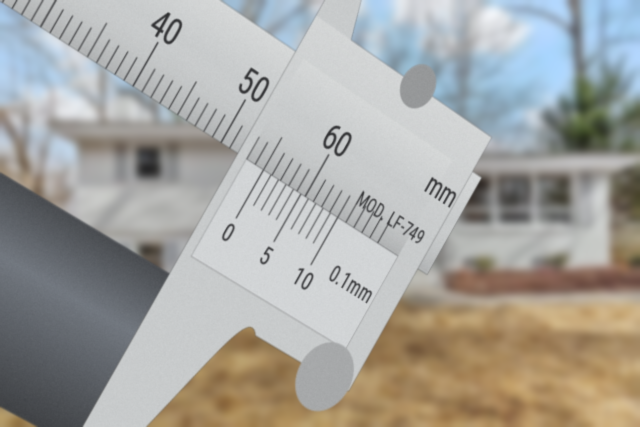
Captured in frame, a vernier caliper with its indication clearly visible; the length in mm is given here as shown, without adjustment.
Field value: 55.0 mm
